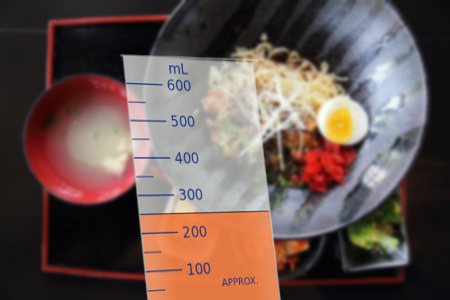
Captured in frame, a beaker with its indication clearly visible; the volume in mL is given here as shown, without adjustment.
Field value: 250 mL
